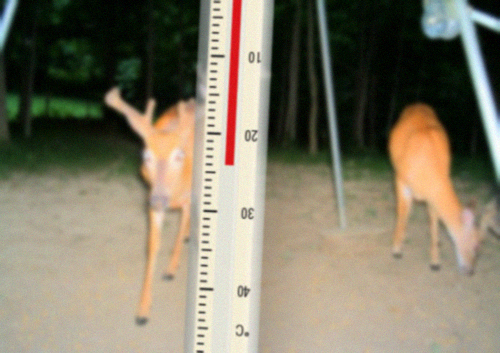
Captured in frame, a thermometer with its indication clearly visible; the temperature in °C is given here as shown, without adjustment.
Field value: 24 °C
